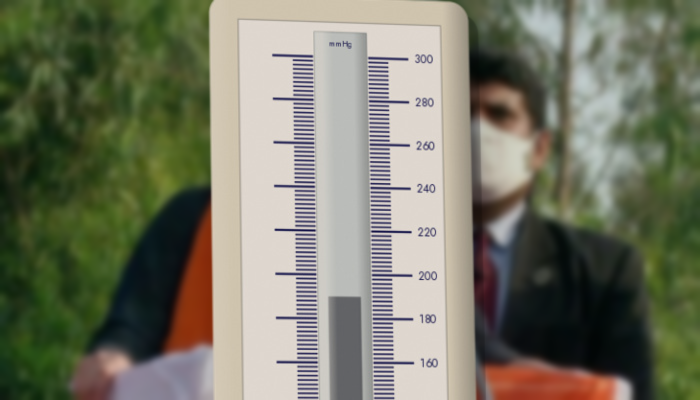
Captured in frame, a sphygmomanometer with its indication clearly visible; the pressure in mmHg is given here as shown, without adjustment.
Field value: 190 mmHg
